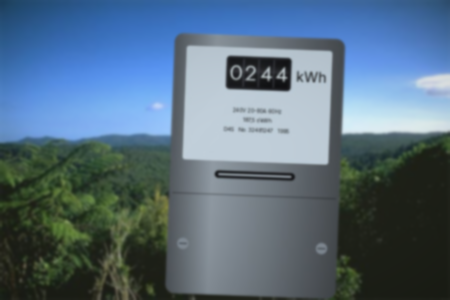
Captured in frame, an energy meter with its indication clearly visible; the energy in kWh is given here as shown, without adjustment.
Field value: 244 kWh
